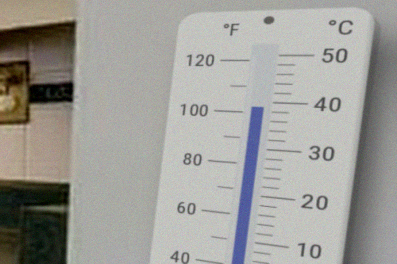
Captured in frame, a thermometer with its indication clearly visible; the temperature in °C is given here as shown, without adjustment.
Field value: 39 °C
